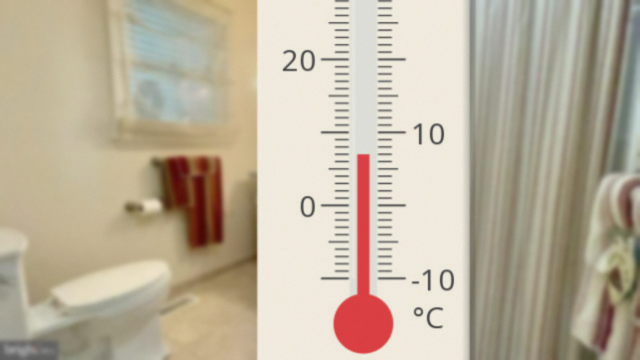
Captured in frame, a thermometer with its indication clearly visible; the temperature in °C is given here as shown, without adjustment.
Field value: 7 °C
